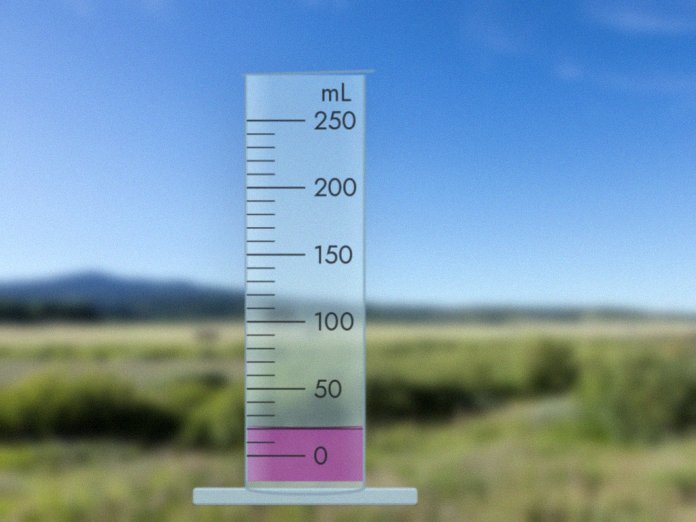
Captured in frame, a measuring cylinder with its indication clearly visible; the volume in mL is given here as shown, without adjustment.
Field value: 20 mL
